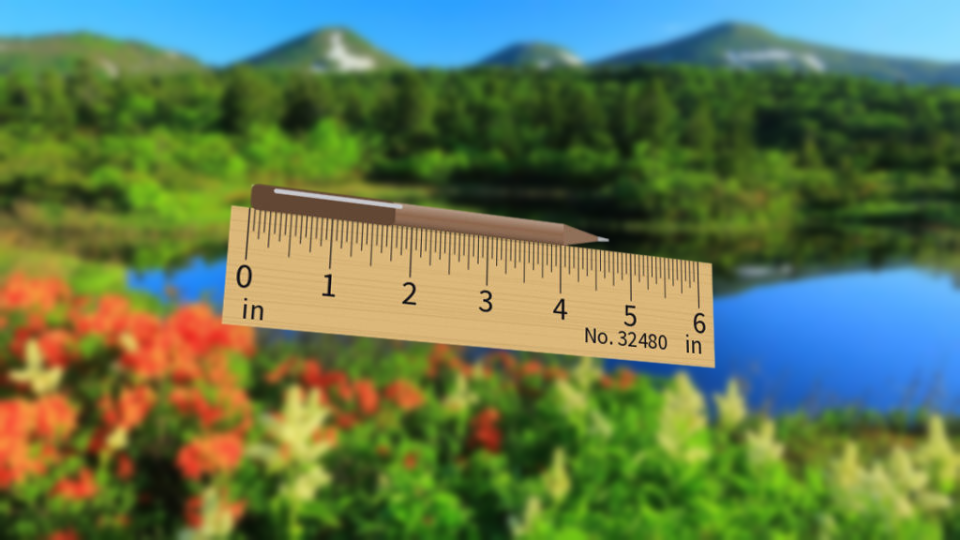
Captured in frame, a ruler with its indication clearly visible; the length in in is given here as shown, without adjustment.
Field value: 4.6875 in
